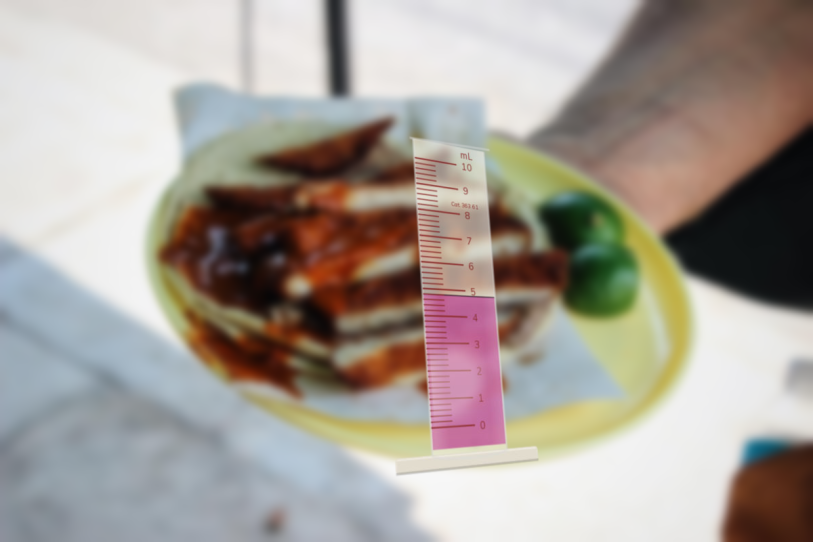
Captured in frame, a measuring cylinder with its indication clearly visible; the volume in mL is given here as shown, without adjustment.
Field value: 4.8 mL
